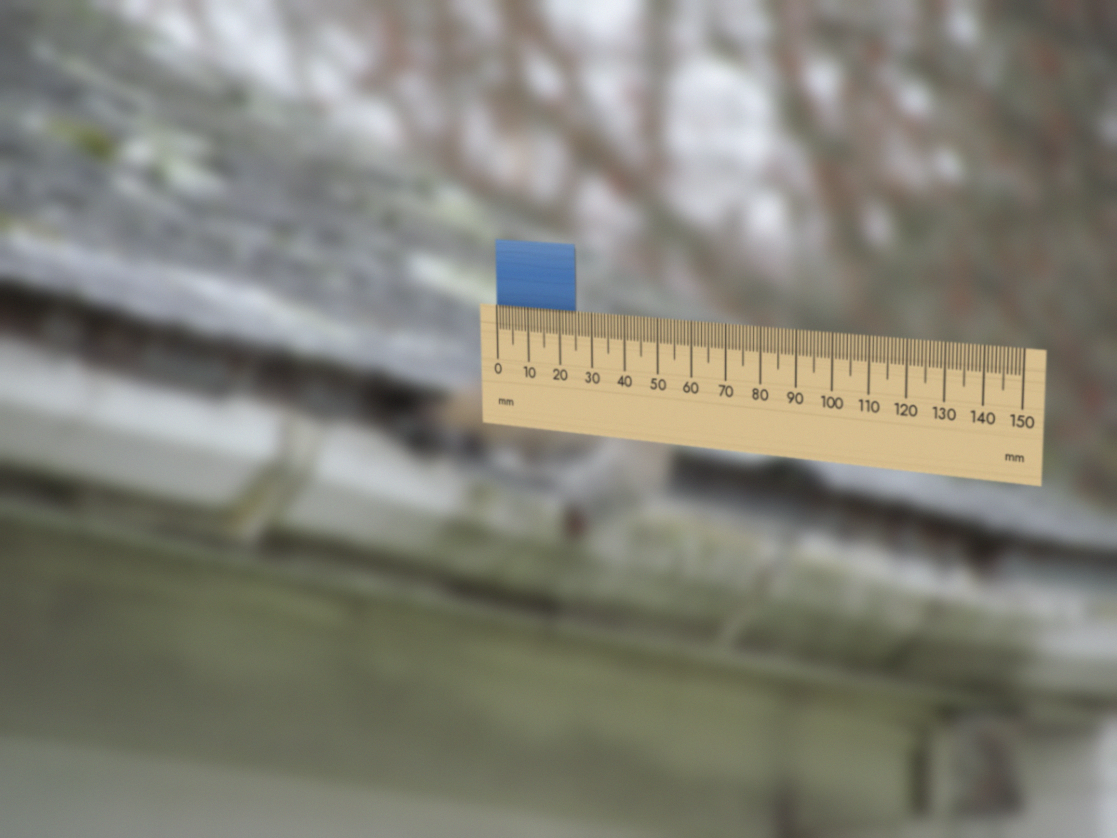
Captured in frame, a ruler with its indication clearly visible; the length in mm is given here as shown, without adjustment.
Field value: 25 mm
